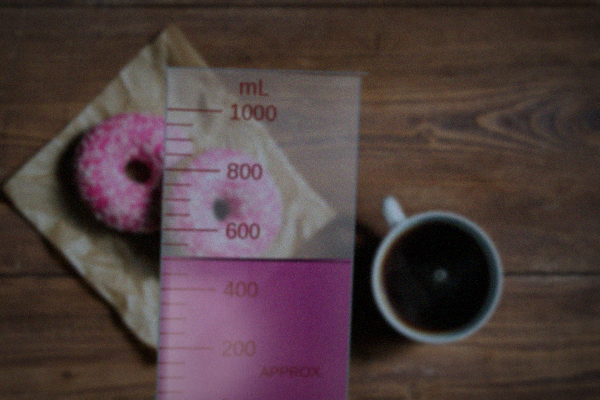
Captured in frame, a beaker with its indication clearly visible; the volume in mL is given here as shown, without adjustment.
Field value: 500 mL
